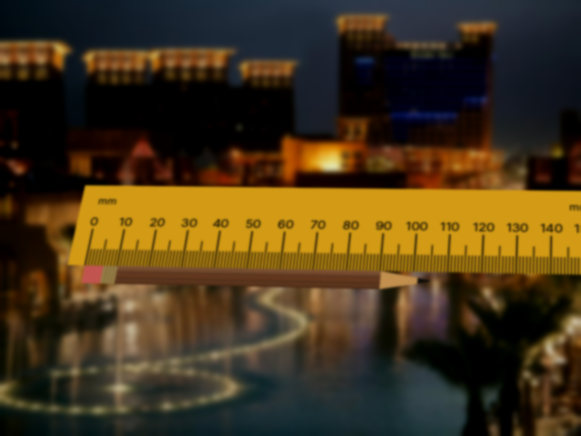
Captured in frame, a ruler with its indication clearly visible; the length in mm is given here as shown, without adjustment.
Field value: 105 mm
